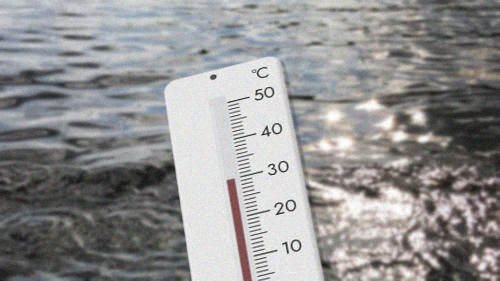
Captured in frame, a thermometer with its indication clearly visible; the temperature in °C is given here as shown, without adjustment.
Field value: 30 °C
